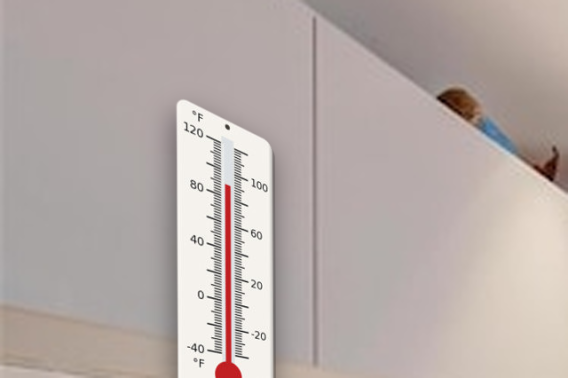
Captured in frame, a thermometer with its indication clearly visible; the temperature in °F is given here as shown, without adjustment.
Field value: 90 °F
